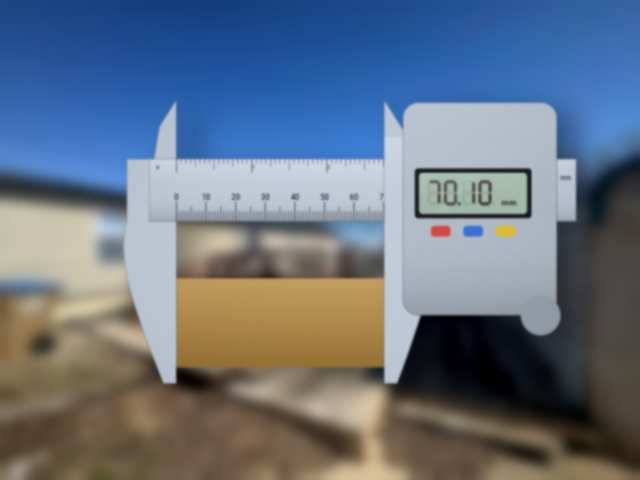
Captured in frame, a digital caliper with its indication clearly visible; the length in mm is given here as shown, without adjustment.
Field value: 70.10 mm
